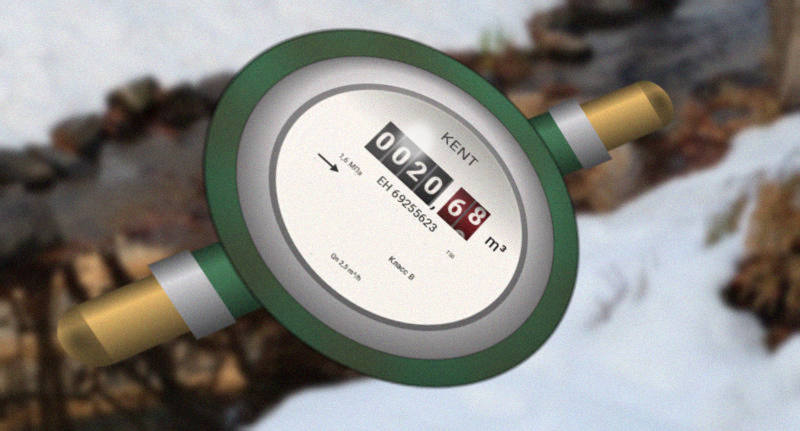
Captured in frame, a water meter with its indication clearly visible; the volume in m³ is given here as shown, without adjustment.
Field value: 20.68 m³
